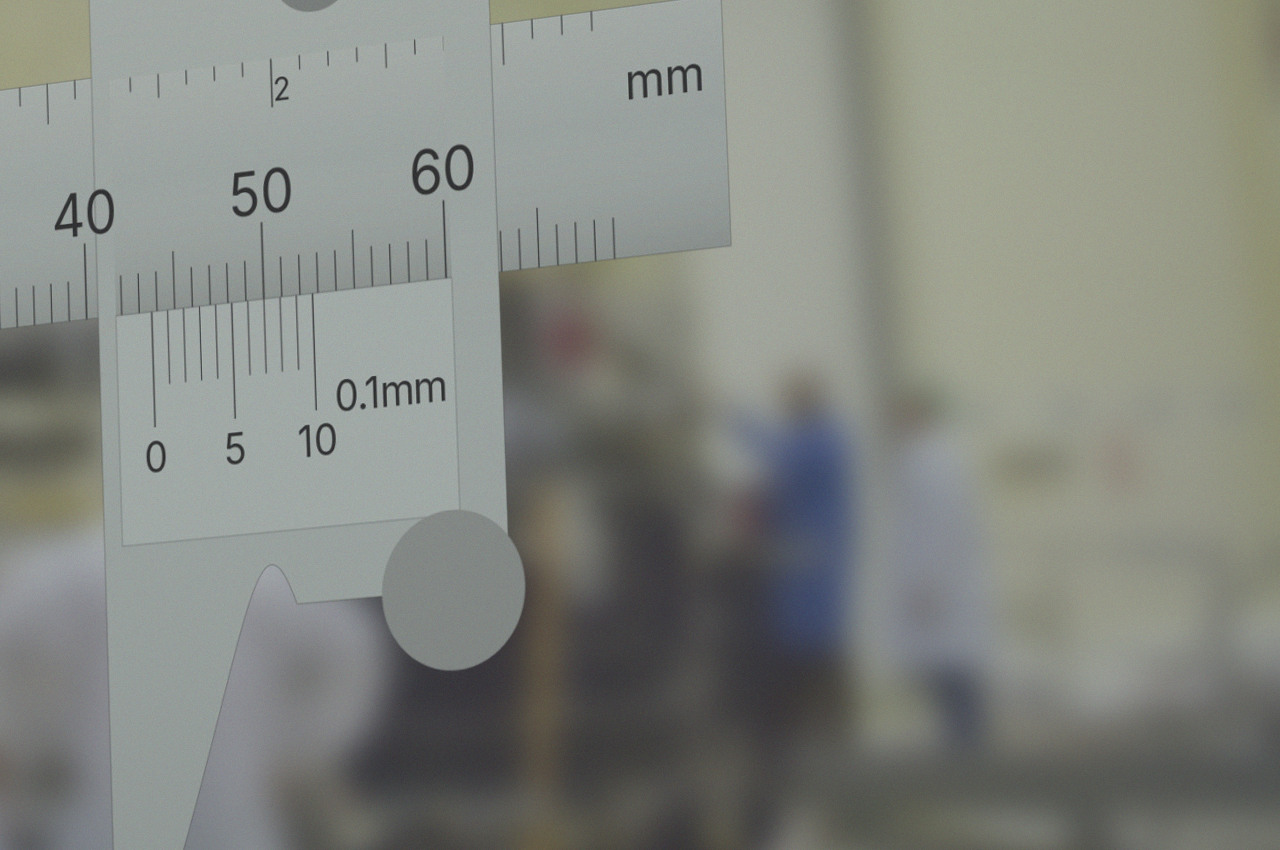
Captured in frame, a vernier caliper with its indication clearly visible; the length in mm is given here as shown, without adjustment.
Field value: 43.7 mm
